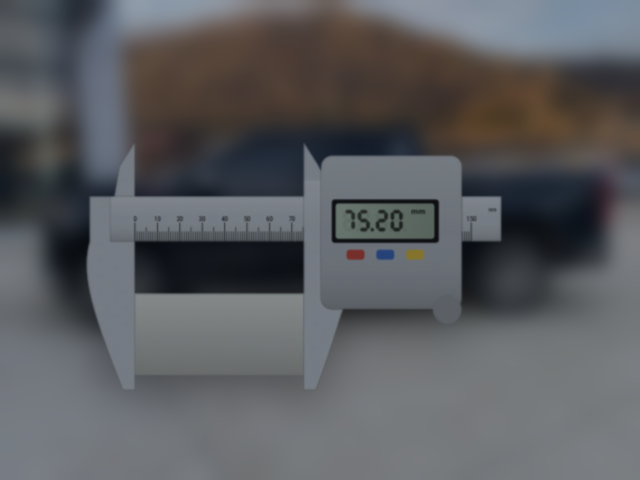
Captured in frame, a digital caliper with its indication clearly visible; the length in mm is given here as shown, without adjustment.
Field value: 75.20 mm
